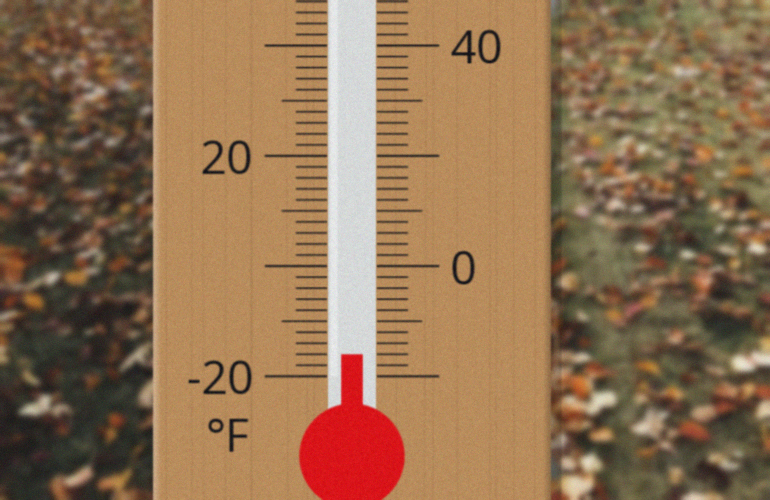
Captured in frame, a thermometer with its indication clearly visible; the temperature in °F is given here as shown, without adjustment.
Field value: -16 °F
